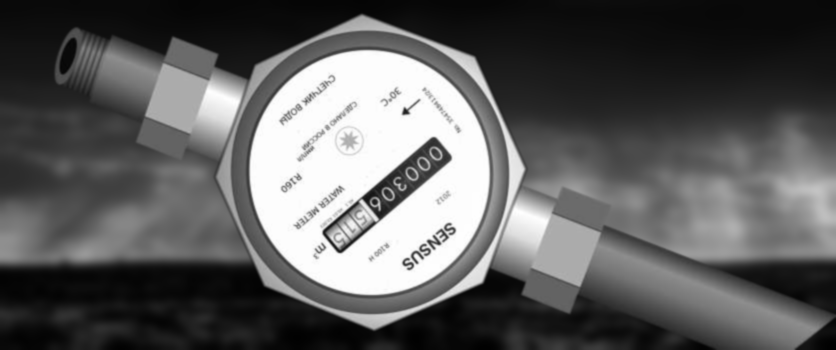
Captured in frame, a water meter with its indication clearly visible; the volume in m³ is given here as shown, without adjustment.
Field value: 306.515 m³
